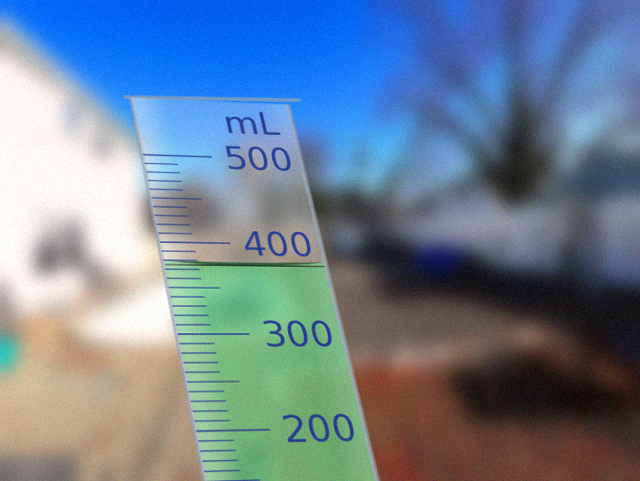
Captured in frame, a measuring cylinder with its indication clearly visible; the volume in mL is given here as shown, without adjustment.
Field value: 375 mL
